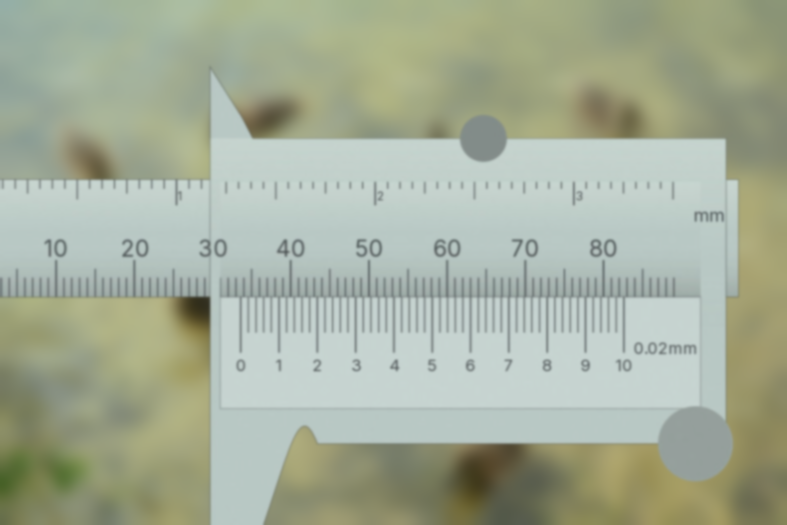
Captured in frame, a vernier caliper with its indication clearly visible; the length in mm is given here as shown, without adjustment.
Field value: 33.6 mm
